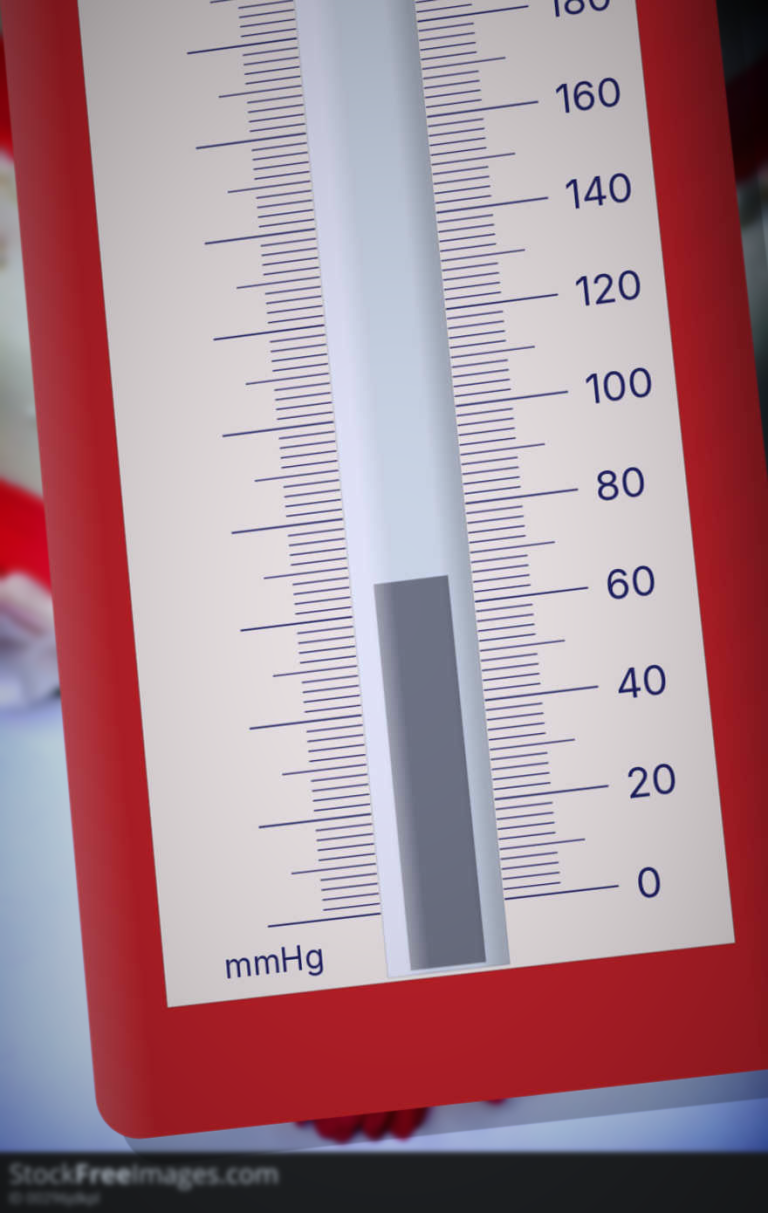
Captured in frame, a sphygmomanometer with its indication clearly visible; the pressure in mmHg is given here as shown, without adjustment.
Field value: 66 mmHg
